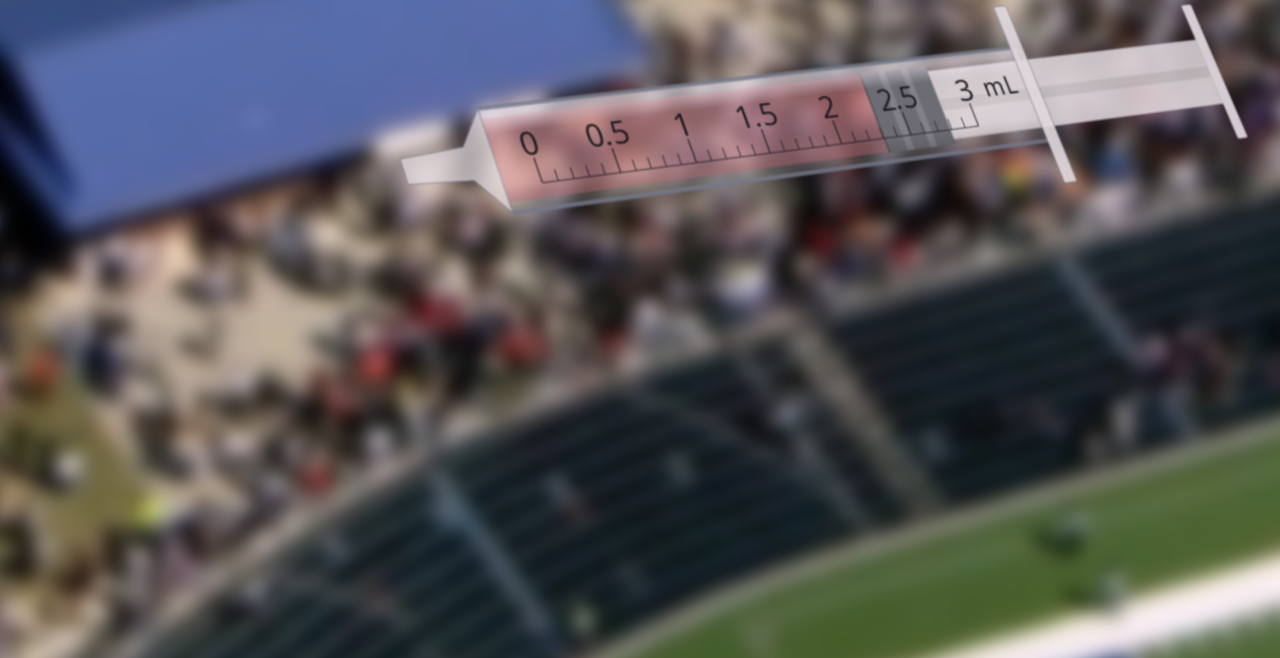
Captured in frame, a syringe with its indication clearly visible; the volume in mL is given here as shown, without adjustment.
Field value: 2.3 mL
